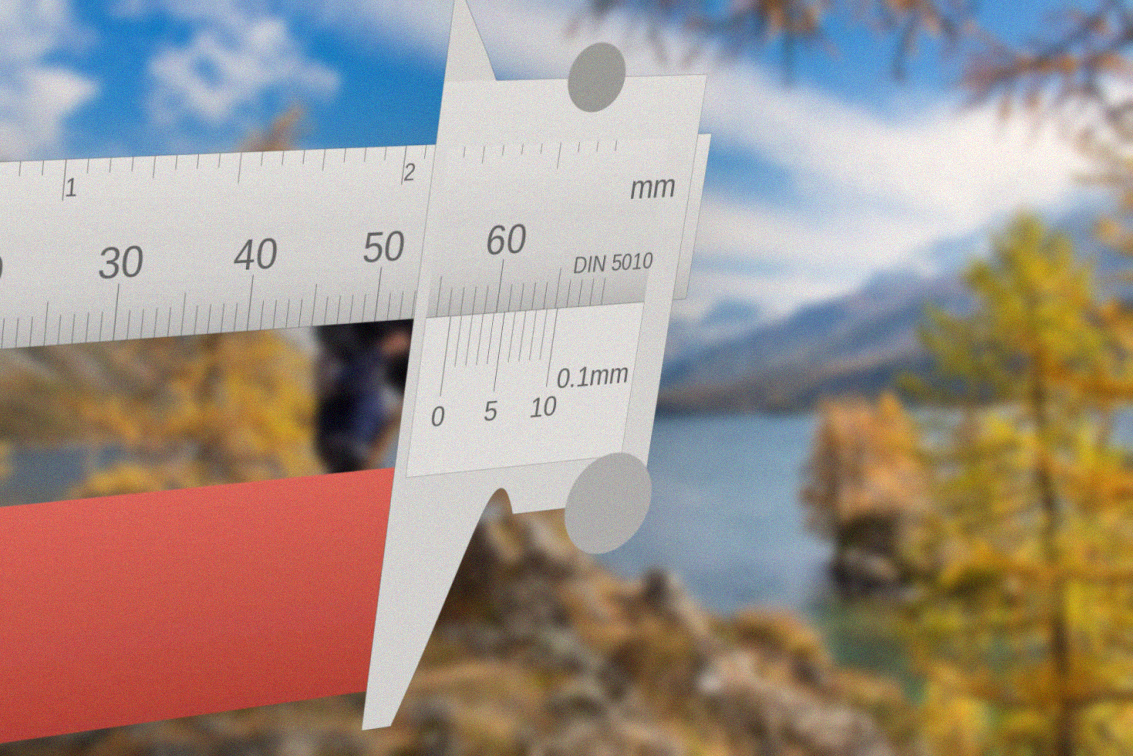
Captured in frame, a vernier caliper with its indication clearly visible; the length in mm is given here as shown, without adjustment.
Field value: 56.2 mm
